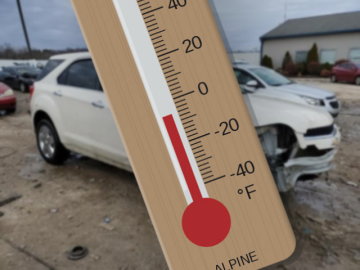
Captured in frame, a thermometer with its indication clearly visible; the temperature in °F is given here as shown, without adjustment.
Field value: -6 °F
